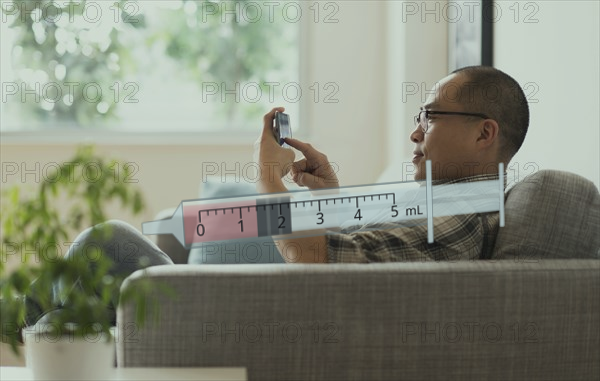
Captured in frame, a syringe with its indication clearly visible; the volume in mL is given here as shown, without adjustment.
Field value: 1.4 mL
